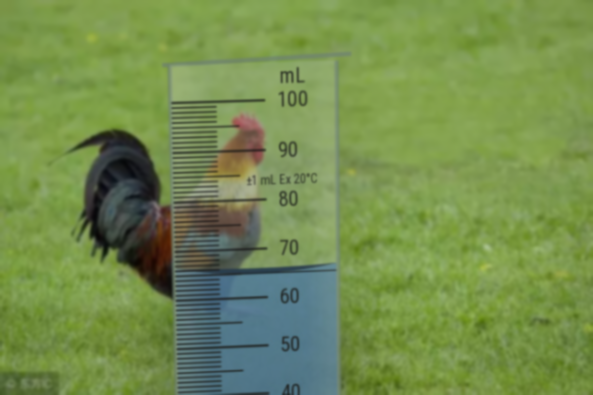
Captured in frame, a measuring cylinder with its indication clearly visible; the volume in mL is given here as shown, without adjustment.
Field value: 65 mL
